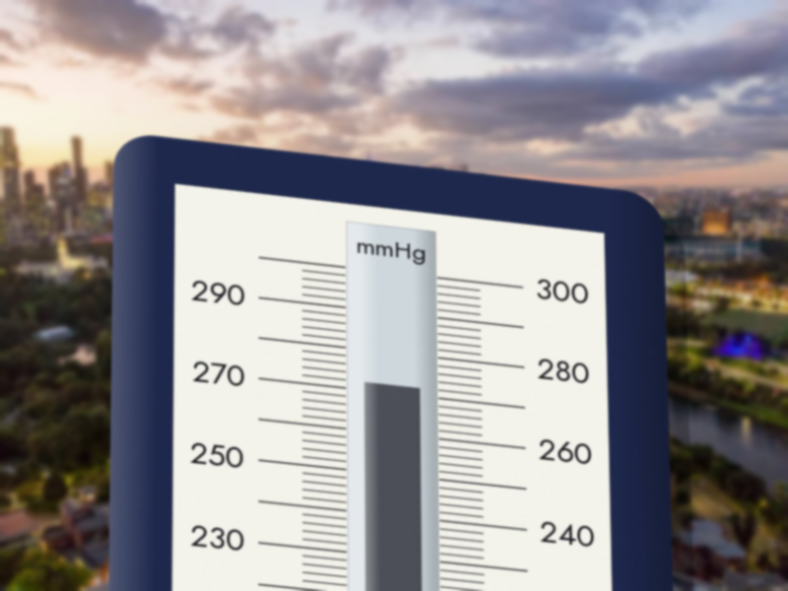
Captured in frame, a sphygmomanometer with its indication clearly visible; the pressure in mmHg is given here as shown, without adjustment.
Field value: 272 mmHg
